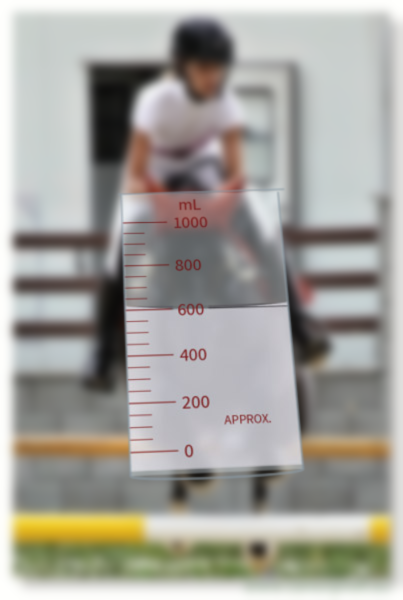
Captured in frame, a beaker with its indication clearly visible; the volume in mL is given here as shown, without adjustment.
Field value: 600 mL
